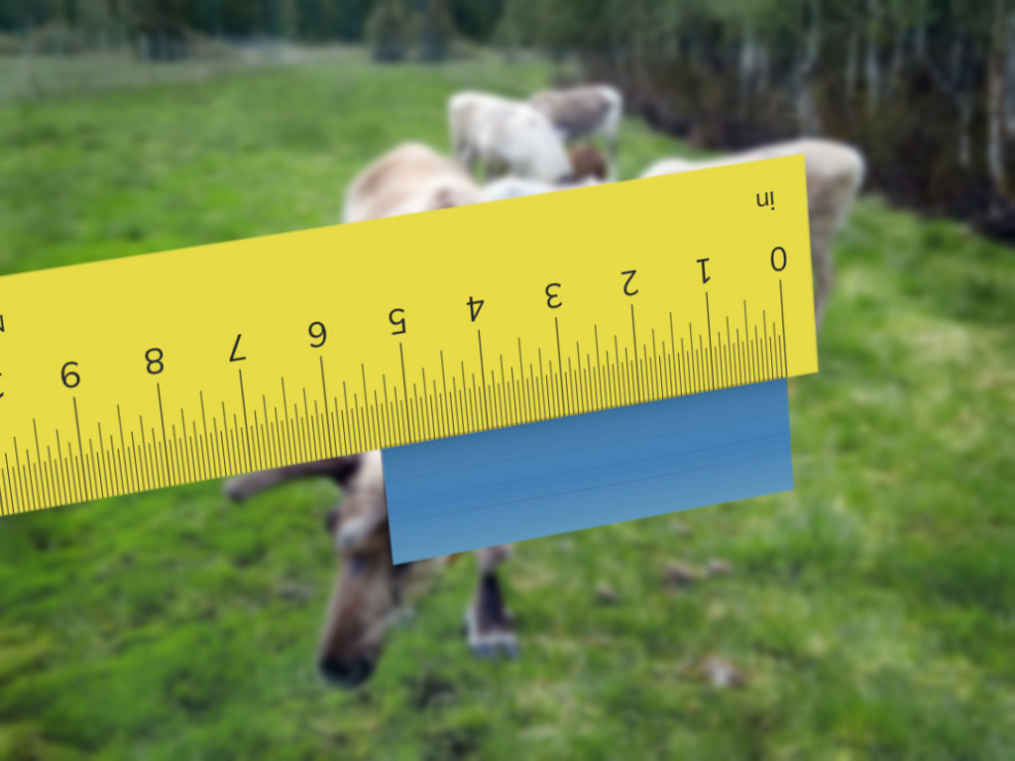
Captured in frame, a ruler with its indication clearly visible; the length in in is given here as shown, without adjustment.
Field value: 5.375 in
